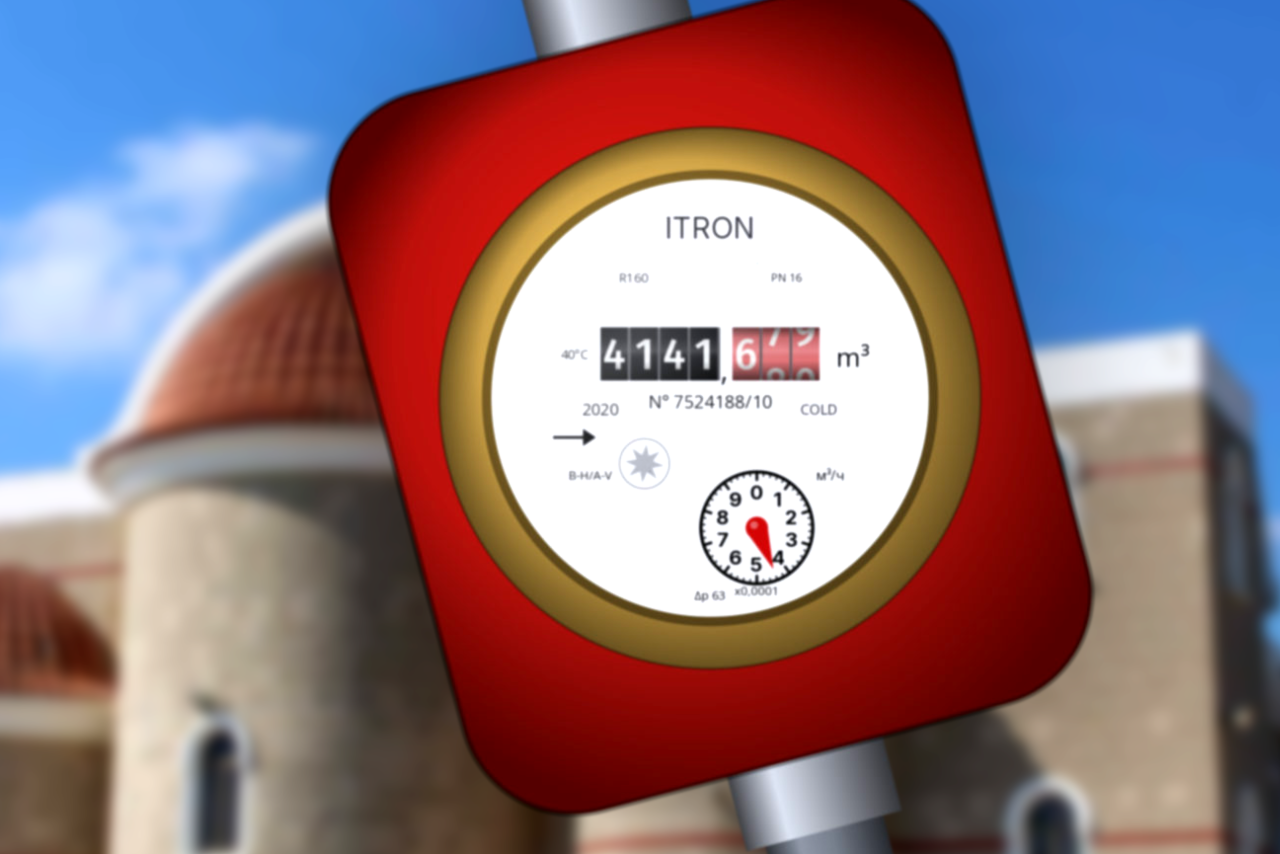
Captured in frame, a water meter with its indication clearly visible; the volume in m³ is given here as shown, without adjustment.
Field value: 4141.6794 m³
